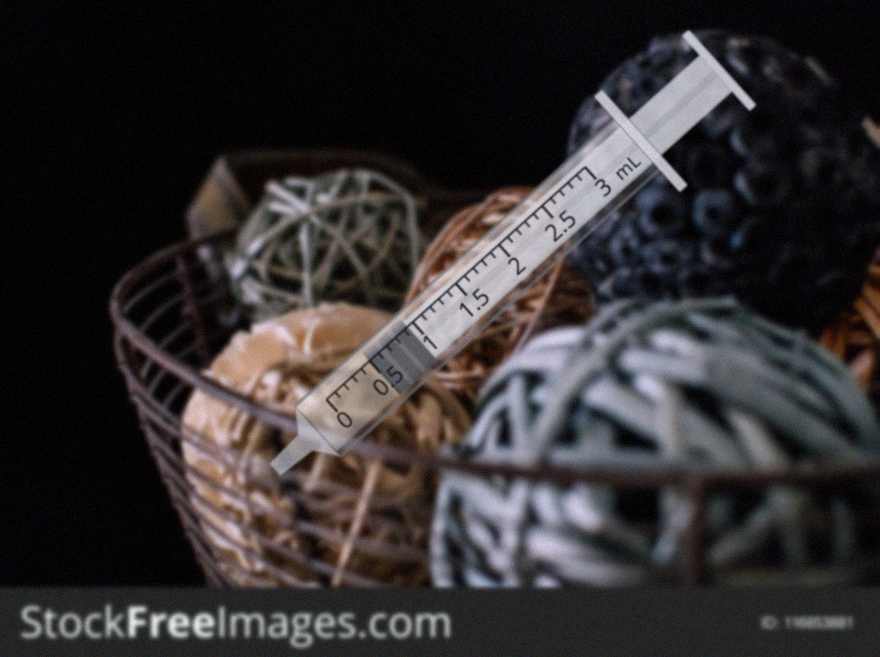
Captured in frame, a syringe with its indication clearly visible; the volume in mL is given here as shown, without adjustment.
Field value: 0.5 mL
